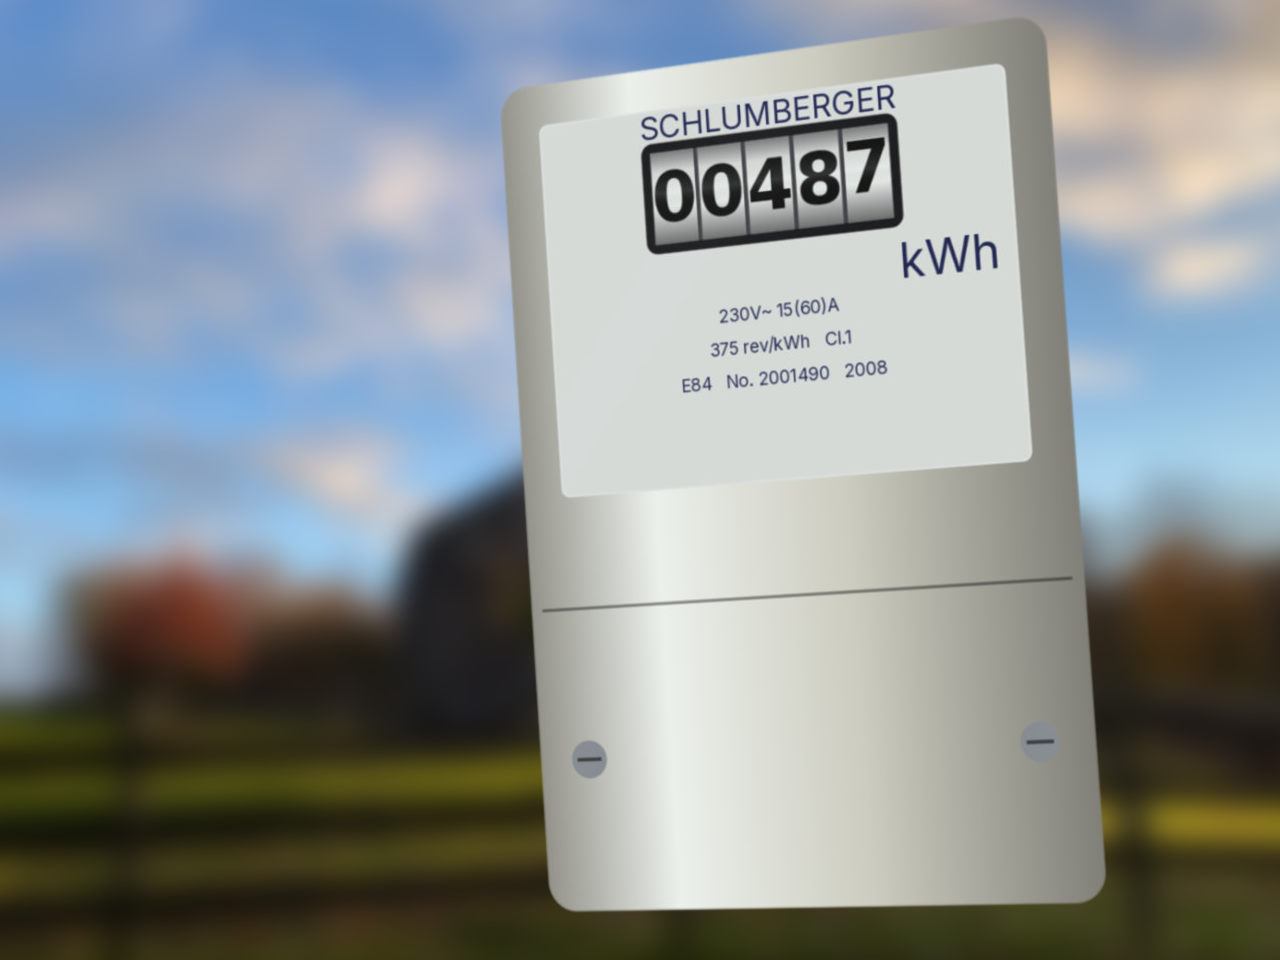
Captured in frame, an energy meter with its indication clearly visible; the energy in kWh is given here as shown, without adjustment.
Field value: 487 kWh
